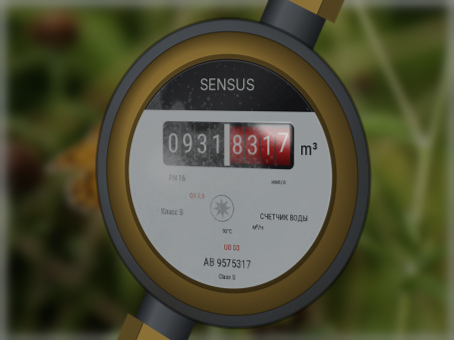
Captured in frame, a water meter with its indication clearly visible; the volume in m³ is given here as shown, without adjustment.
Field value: 931.8317 m³
